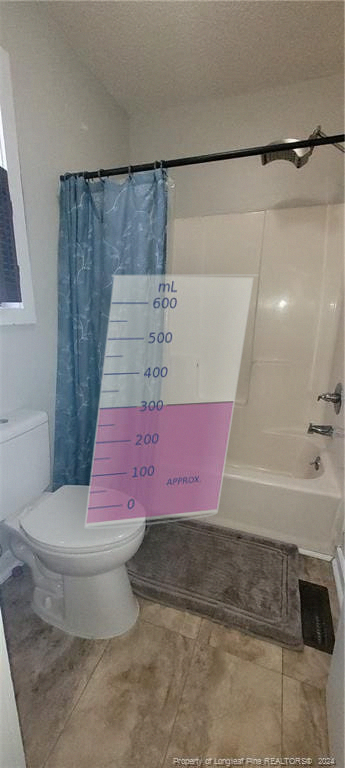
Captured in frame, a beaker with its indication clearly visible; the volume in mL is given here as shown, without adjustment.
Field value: 300 mL
